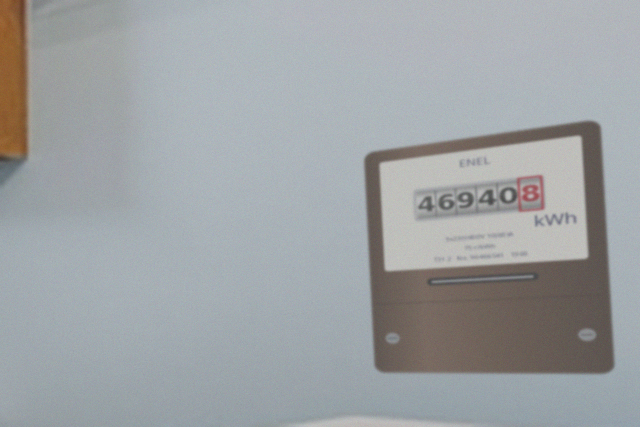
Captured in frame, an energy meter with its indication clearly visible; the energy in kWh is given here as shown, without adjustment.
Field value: 46940.8 kWh
